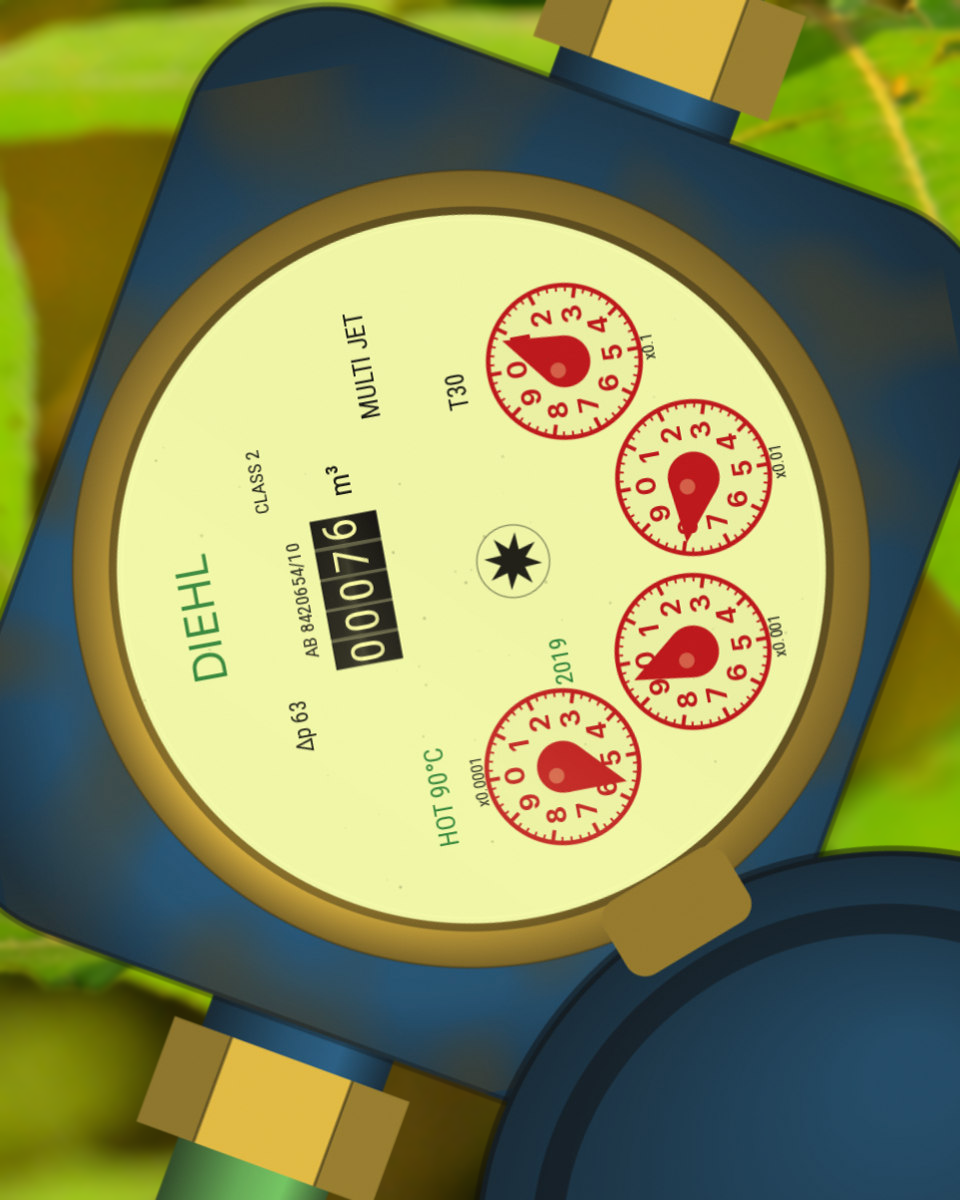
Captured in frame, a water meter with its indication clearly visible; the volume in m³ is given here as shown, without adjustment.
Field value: 76.0795 m³
